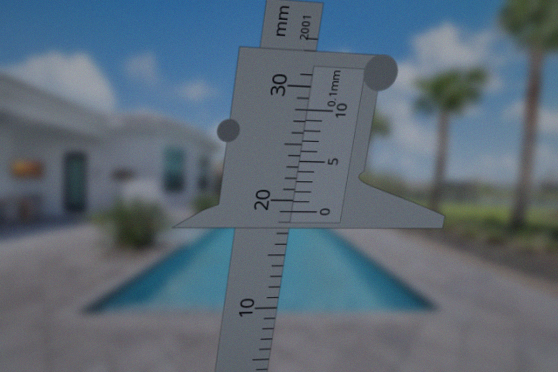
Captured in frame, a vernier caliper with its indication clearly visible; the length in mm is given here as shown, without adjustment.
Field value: 19.0 mm
